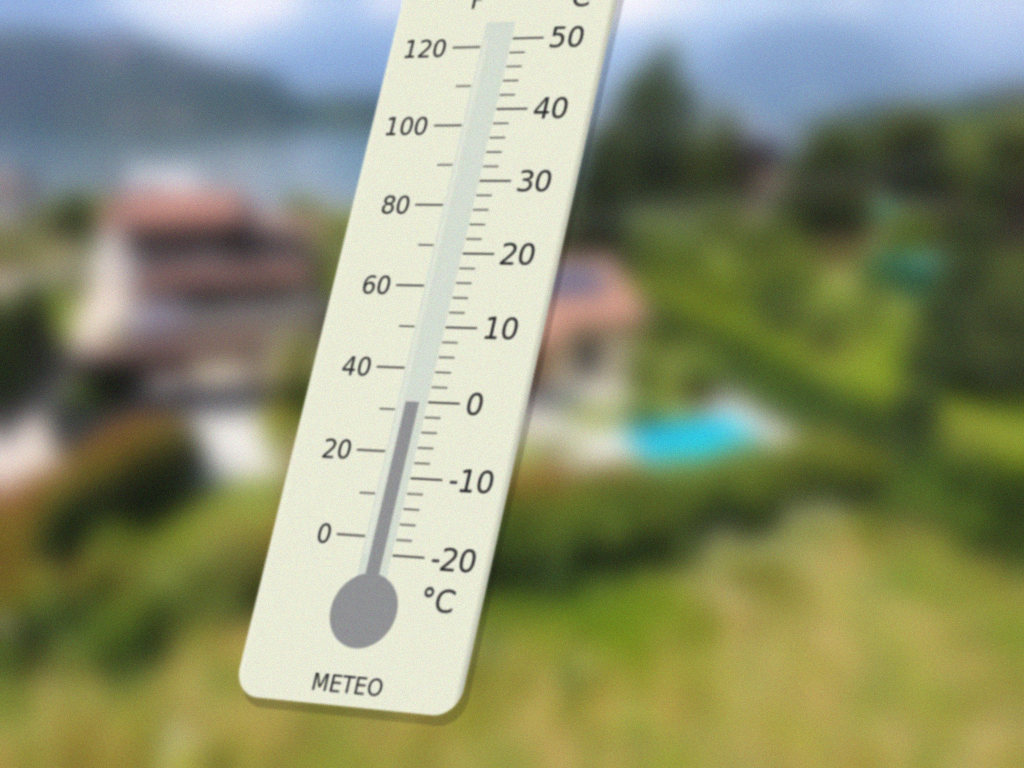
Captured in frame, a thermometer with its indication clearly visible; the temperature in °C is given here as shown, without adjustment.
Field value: 0 °C
